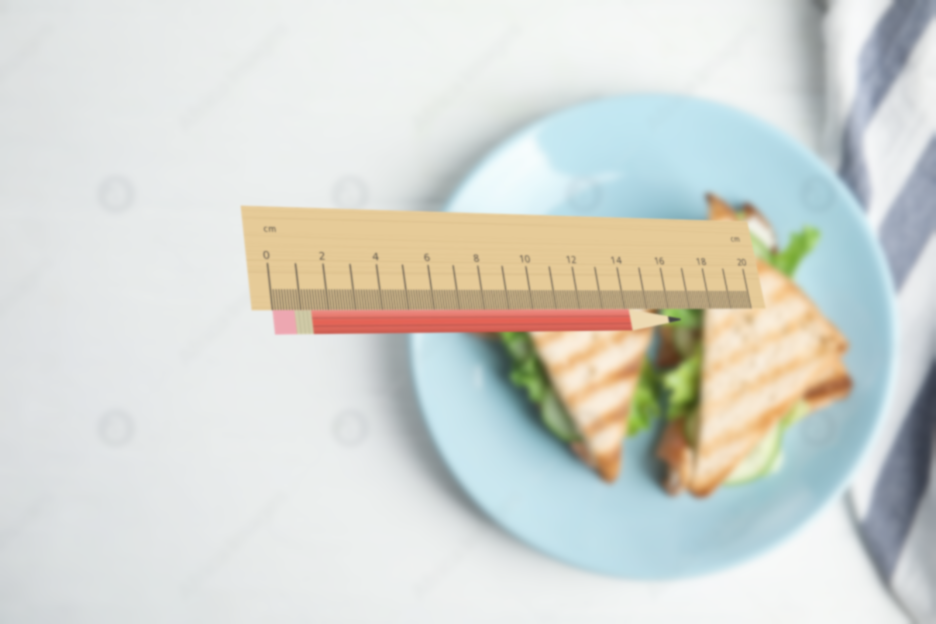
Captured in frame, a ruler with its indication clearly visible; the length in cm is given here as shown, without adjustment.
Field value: 16.5 cm
